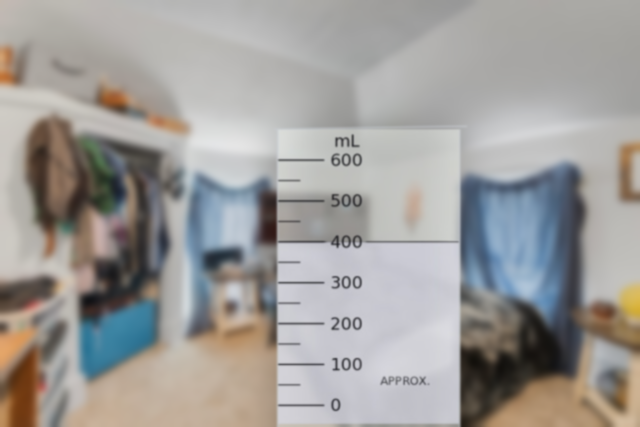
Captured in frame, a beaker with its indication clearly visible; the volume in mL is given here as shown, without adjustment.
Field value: 400 mL
